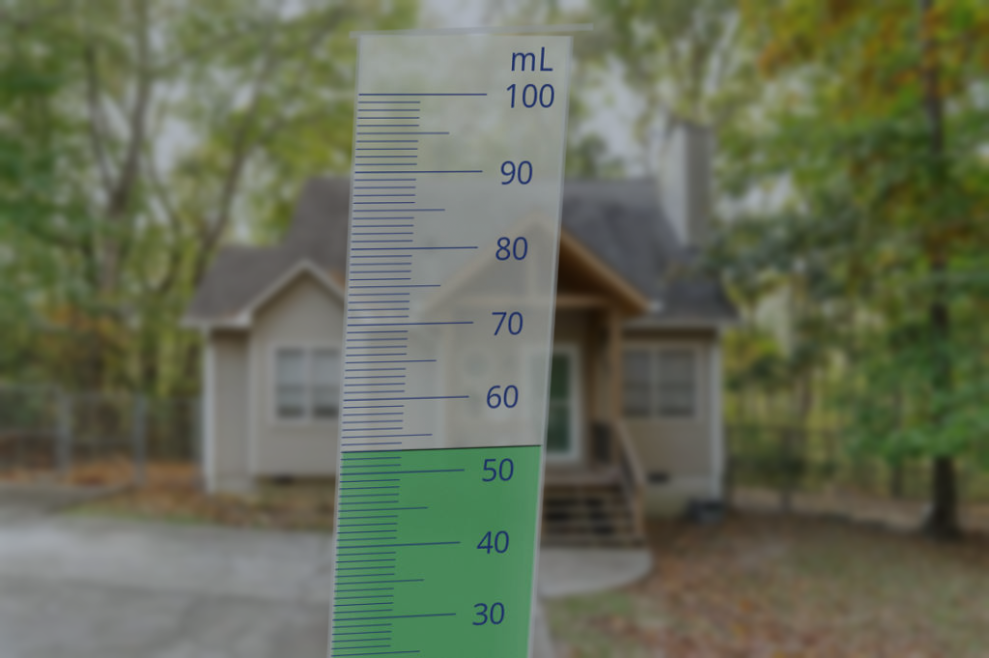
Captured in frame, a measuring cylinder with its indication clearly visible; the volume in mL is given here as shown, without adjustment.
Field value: 53 mL
